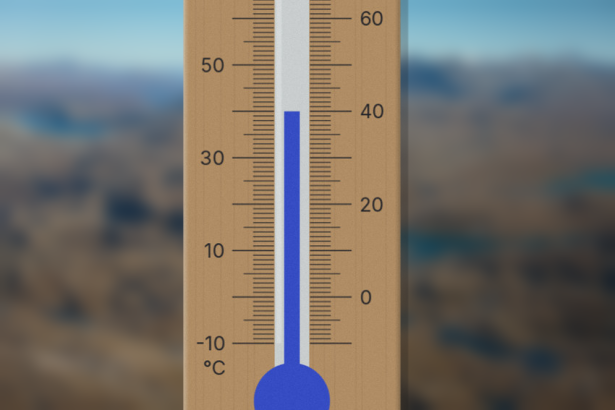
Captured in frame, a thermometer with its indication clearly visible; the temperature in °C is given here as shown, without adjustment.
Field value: 40 °C
